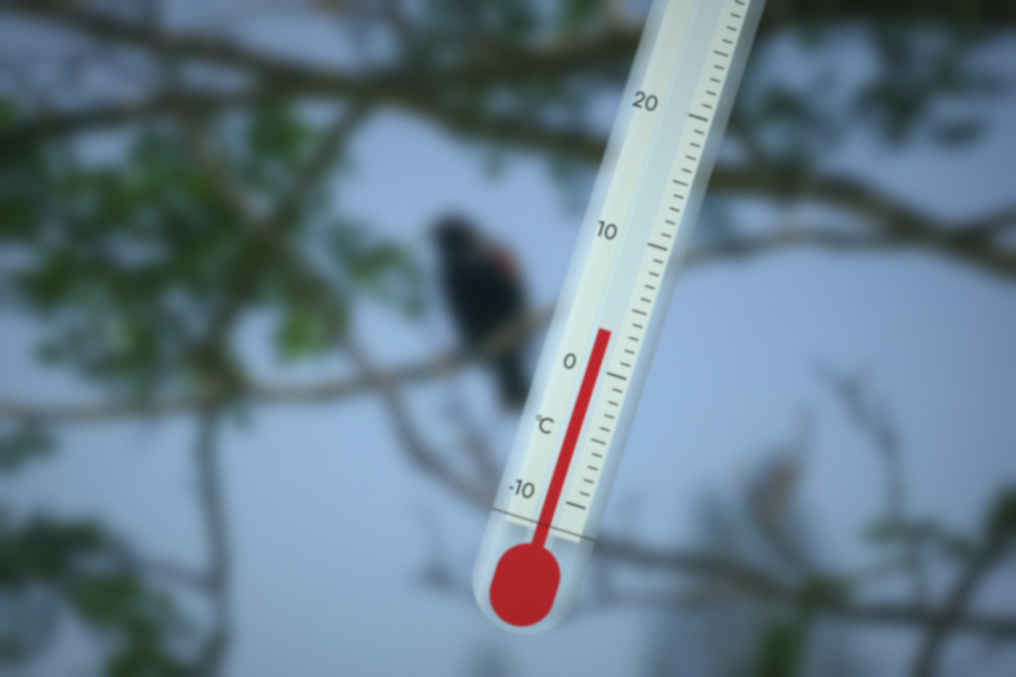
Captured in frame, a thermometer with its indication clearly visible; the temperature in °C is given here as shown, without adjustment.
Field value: 3 °C
